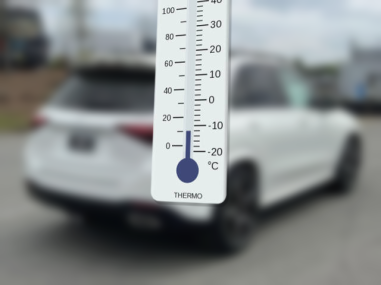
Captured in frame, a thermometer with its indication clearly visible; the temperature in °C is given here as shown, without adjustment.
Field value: -12 °C
